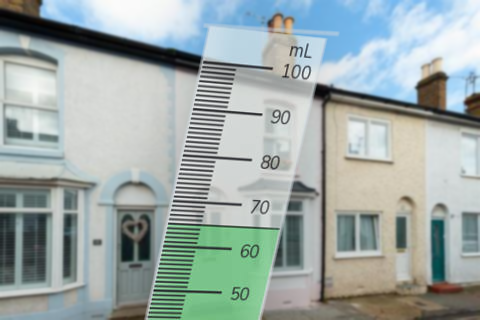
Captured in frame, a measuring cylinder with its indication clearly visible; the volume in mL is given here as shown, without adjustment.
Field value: 65 mL
